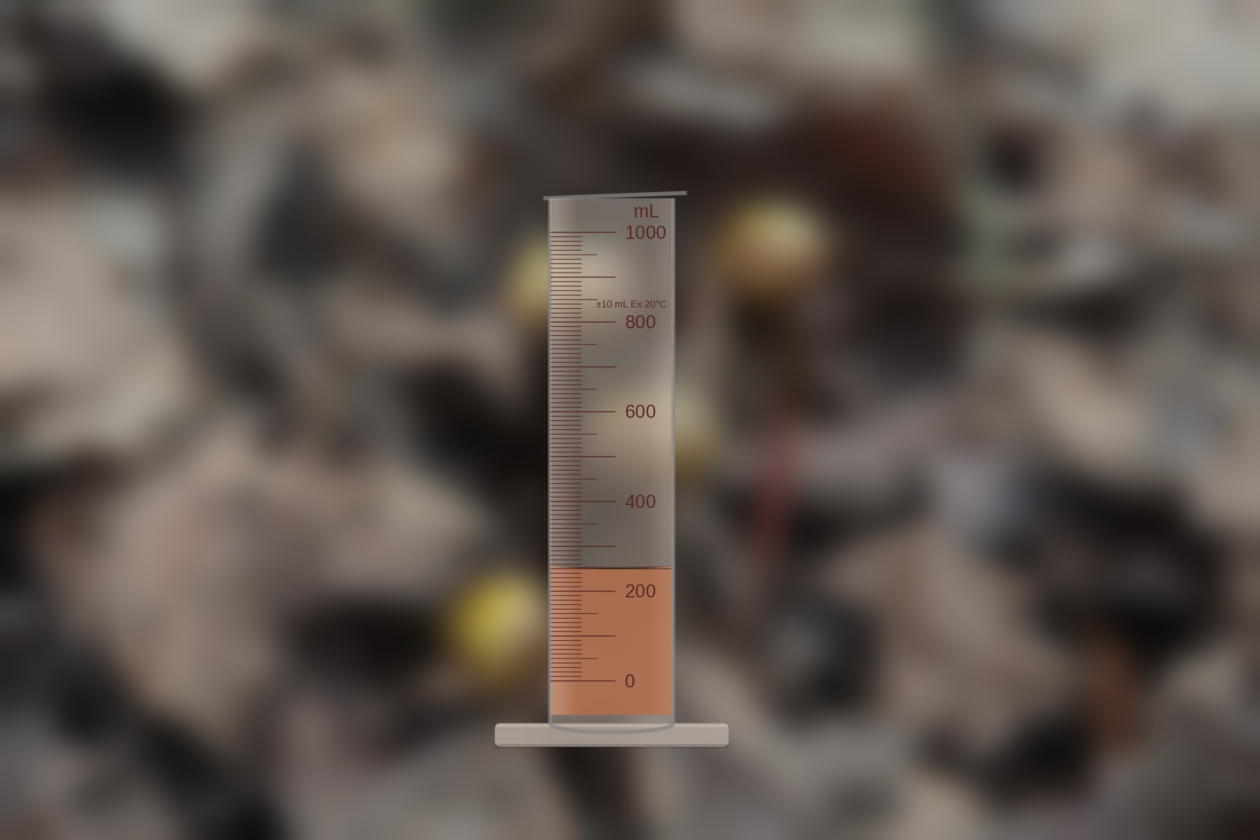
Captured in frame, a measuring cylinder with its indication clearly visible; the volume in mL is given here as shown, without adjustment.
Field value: 250 mL
